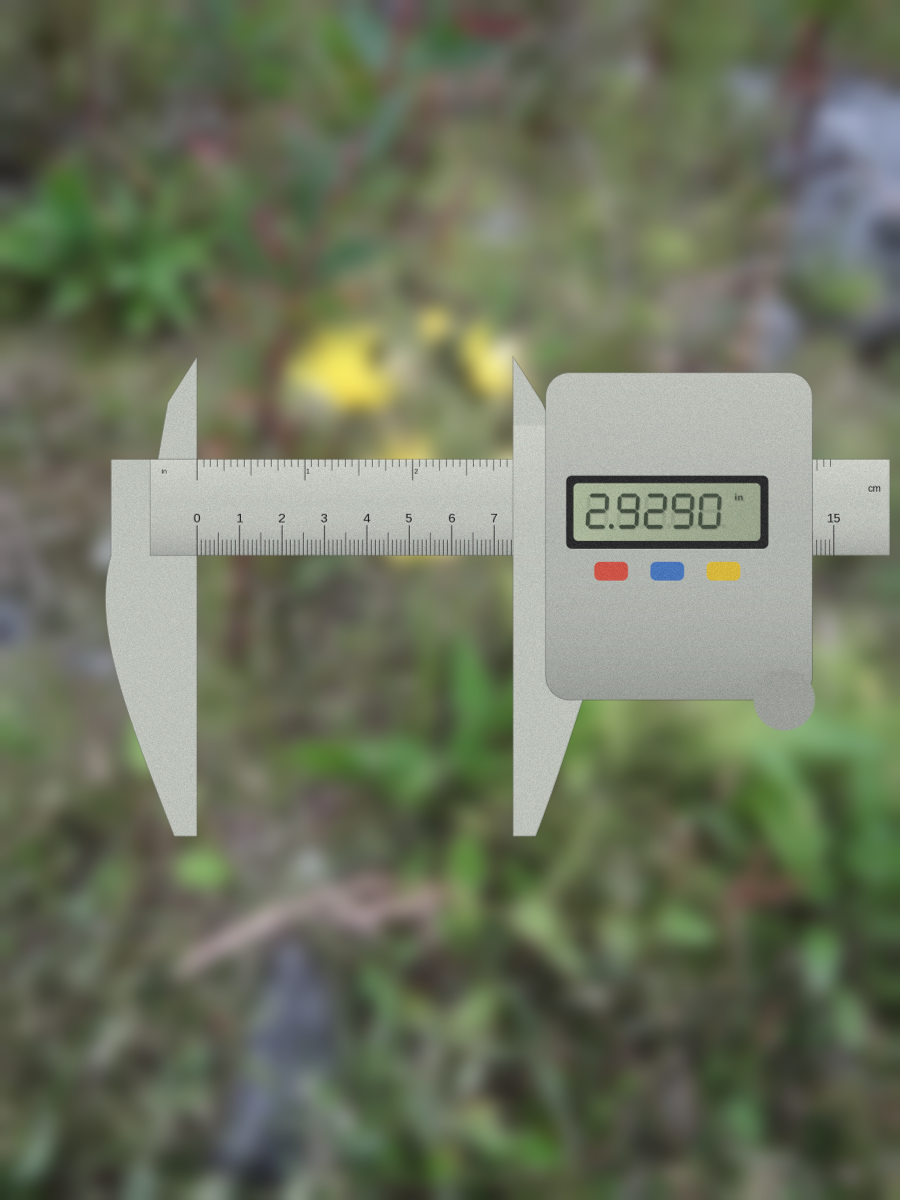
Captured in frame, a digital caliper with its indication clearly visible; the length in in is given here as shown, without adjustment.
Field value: 2.9290 in
